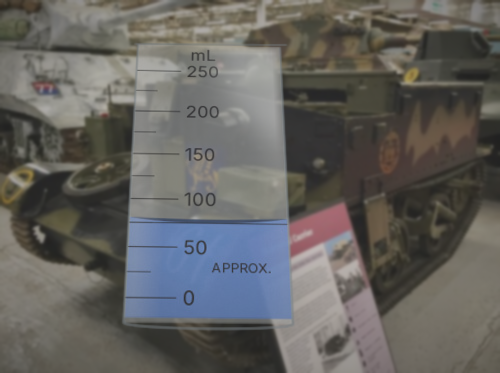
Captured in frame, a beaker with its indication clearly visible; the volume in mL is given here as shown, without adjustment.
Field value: 75 mL
